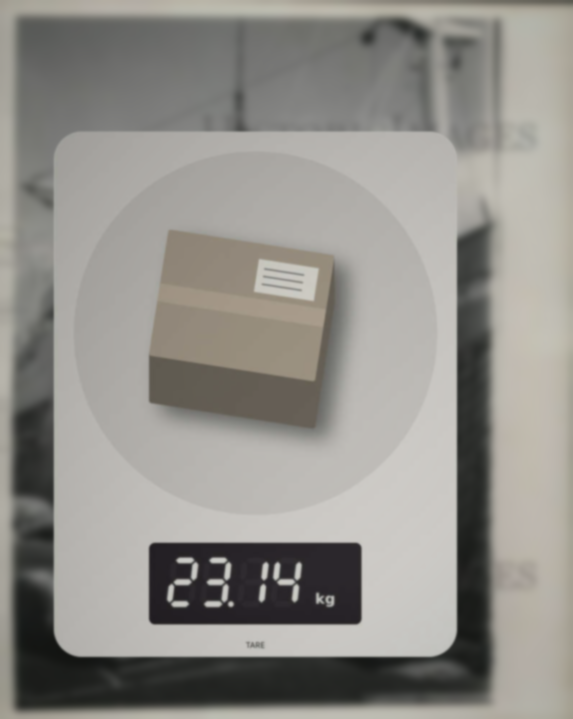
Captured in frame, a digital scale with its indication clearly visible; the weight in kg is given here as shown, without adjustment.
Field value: 23.14 kg
